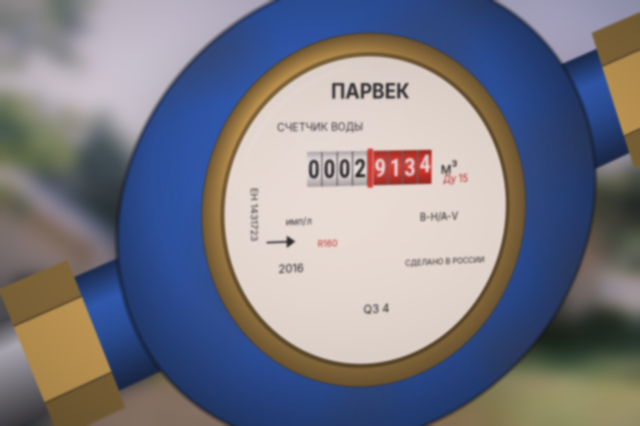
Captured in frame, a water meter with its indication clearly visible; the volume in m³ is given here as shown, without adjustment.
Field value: 2.9134 m³
